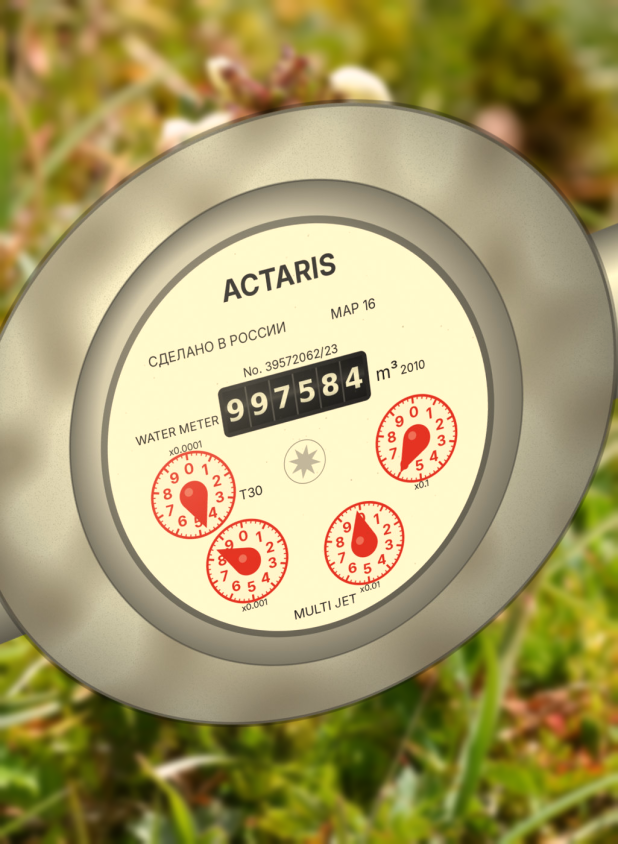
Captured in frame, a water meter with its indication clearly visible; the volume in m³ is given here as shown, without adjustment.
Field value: 997584.5984 m³
